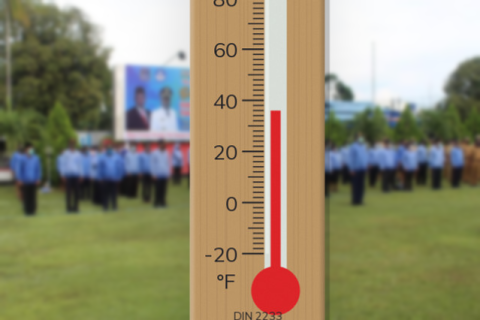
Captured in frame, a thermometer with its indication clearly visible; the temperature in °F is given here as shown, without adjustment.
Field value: 36 °F
